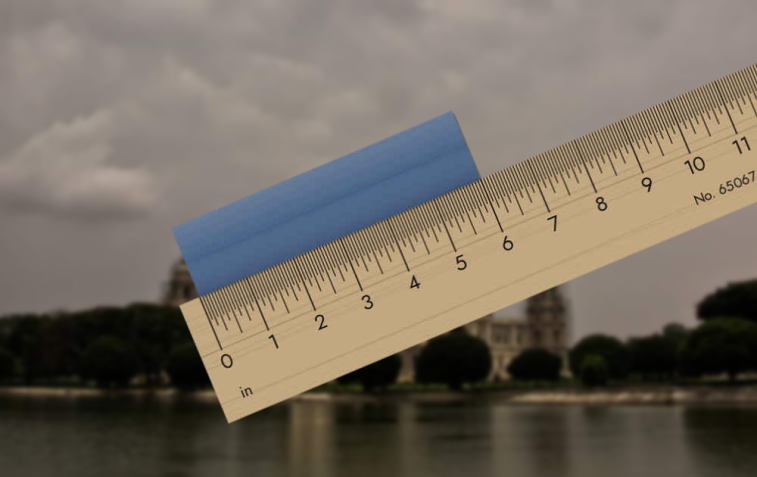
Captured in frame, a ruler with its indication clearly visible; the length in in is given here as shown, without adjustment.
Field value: 6 in
